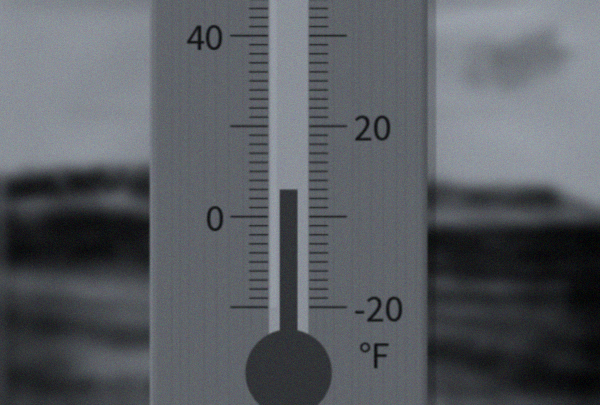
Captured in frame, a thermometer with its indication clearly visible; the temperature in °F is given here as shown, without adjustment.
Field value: 6 °F
